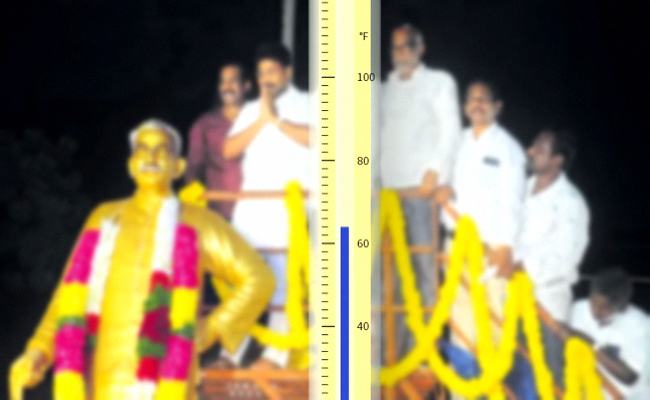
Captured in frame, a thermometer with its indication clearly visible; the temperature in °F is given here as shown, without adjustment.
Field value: 64 °F
